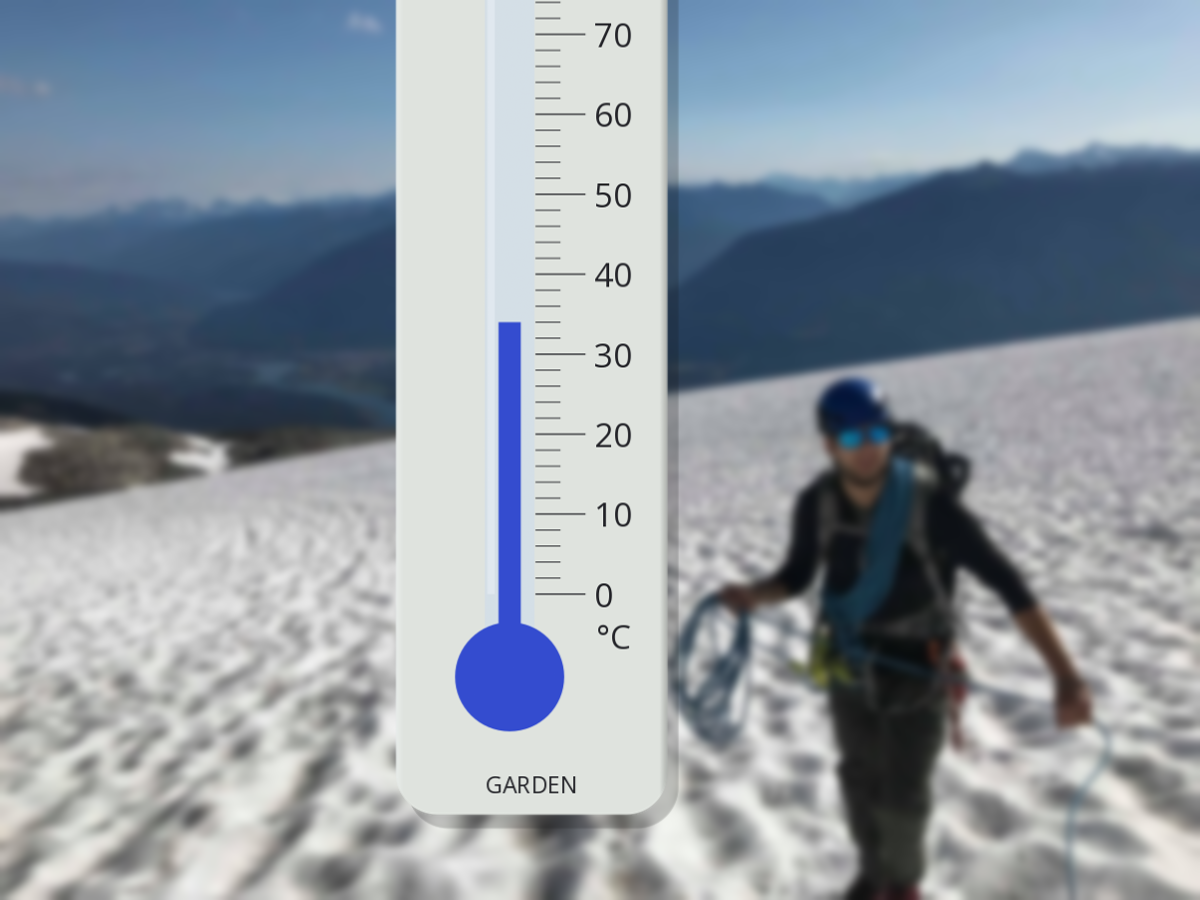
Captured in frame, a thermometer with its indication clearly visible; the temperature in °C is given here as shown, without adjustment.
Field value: 34 °C
